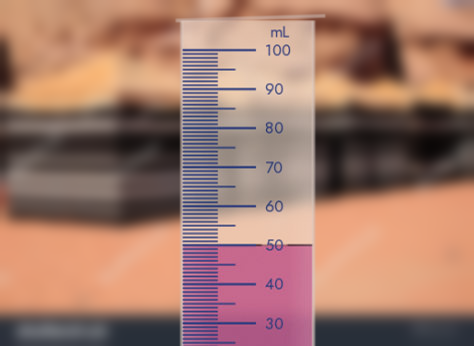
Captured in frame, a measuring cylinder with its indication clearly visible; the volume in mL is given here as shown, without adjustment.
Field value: 50 mL
